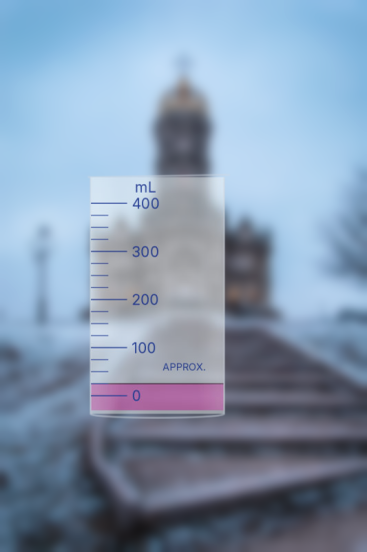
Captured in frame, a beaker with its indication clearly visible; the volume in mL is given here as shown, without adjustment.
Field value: 25 mL
